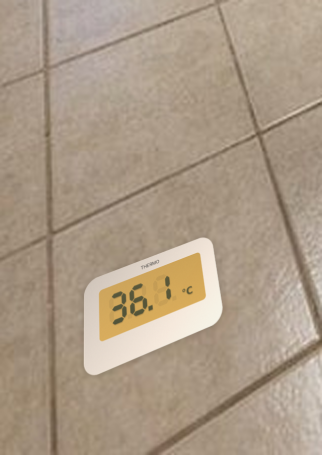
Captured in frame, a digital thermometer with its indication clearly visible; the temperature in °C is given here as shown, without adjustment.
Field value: 36.1 °C
